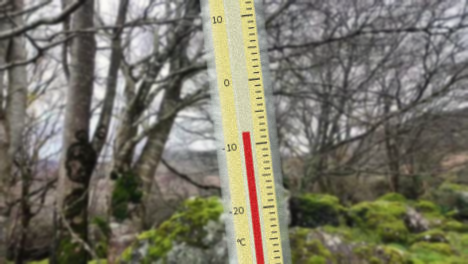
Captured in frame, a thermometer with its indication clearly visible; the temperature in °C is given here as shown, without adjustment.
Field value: -8 °C
